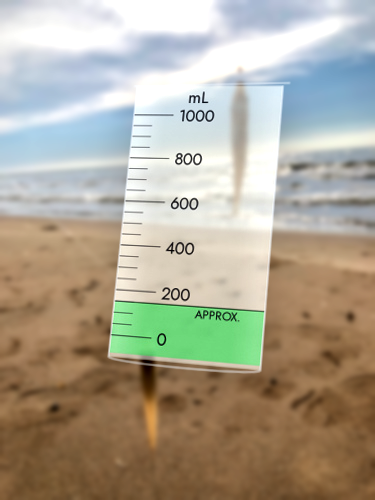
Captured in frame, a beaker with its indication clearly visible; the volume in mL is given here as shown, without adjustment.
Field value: 150 mL
